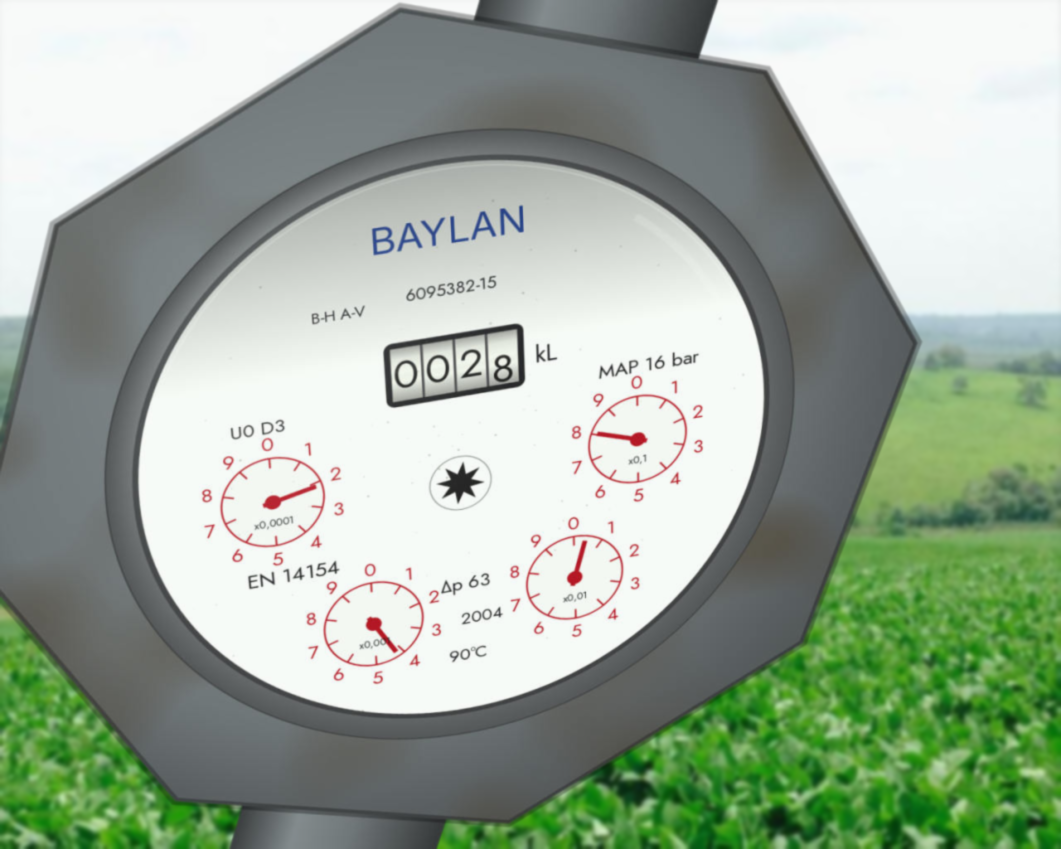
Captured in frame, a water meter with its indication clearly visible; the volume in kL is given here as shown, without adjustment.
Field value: 27.8042 kL
